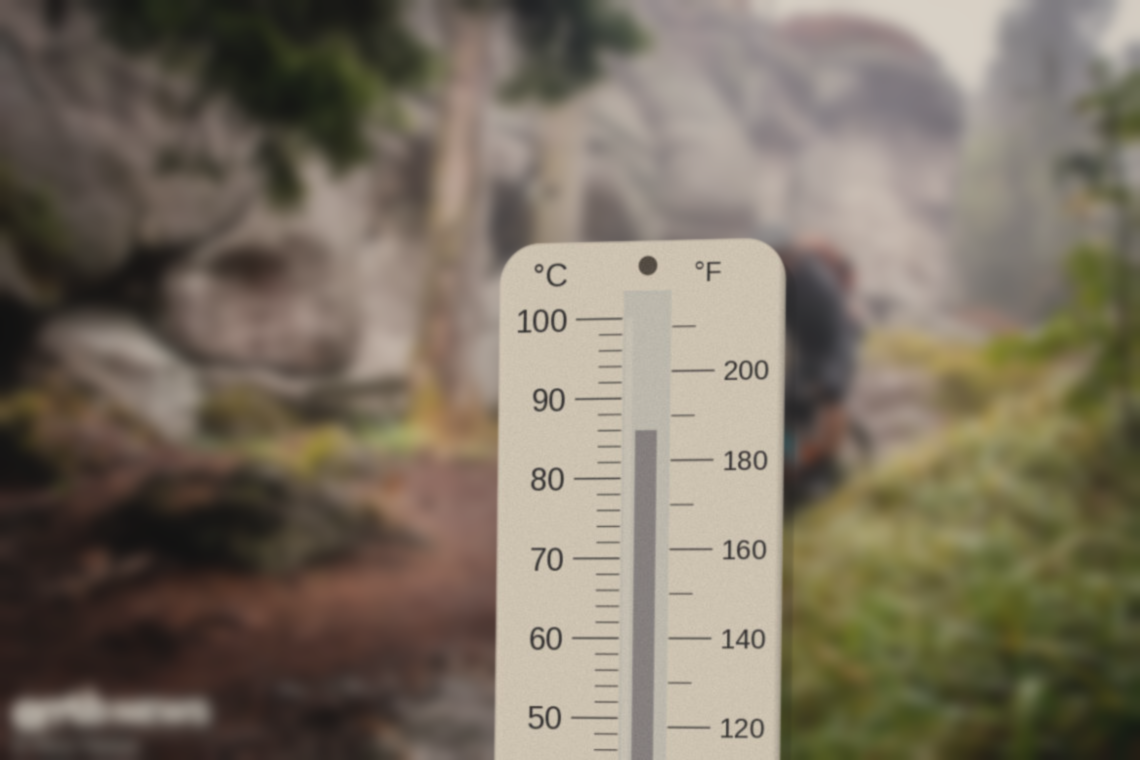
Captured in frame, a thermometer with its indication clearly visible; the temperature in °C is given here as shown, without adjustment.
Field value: 86 °C
